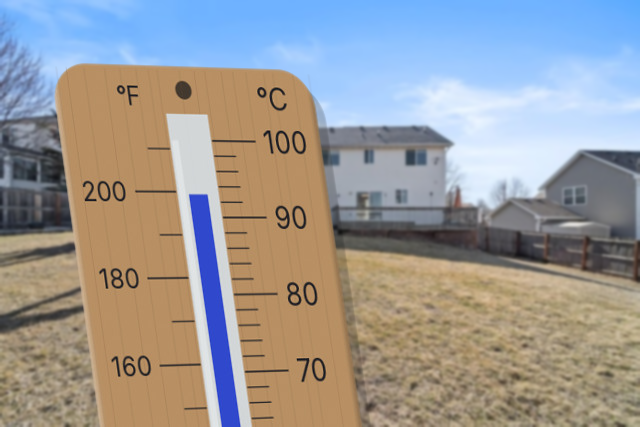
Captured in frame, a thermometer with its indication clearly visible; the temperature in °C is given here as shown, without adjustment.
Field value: 93 °C
